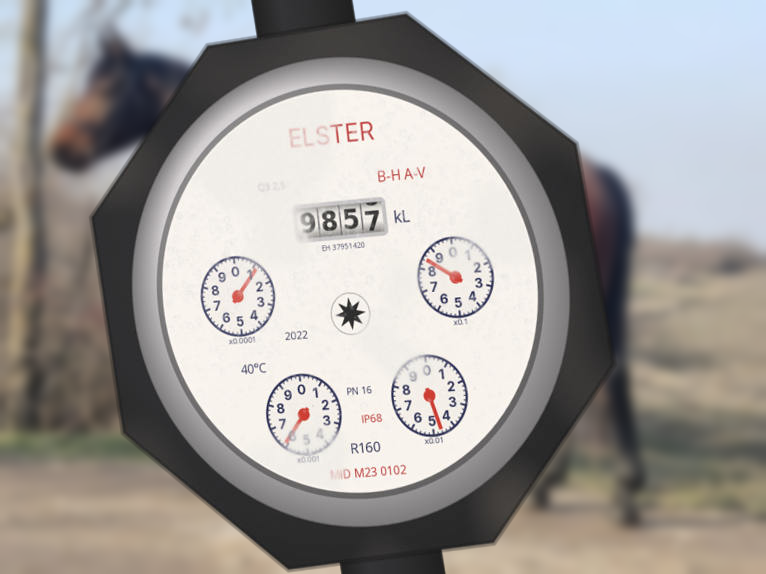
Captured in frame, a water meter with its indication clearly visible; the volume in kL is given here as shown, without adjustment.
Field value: 9856.8461 kL
